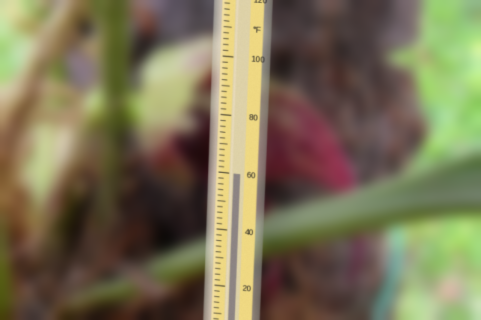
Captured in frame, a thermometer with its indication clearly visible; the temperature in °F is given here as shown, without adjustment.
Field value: 60 °F
